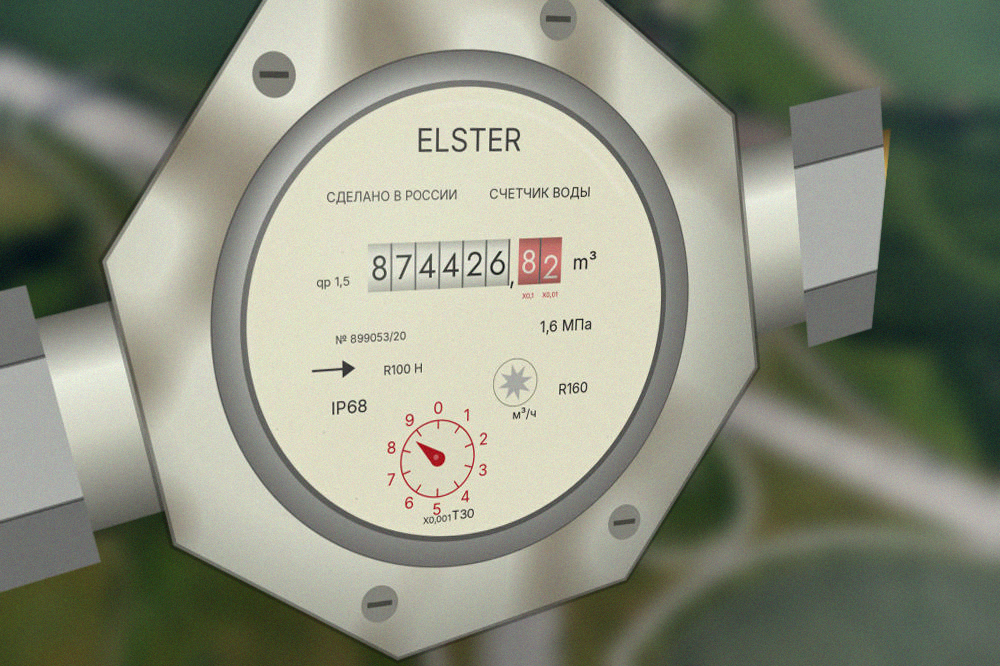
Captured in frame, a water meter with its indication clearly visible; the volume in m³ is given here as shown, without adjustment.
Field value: 874426.818 m³
